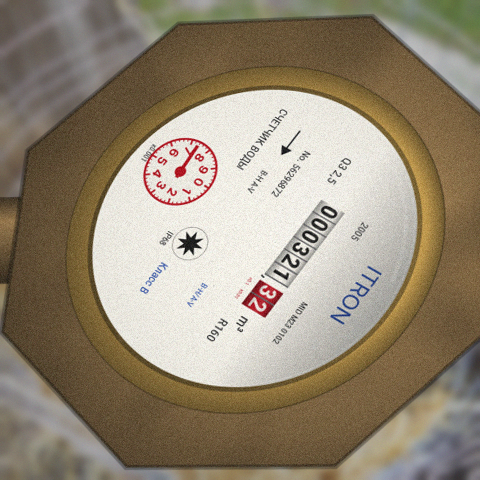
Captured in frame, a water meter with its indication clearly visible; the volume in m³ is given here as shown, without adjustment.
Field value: 321.327 m³
